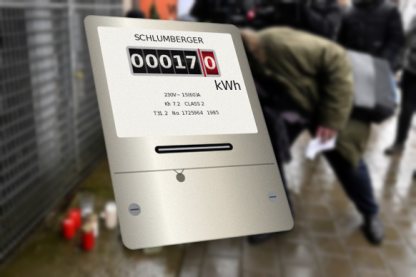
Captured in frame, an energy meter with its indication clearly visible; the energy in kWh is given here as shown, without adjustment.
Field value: 17.0 kWh
